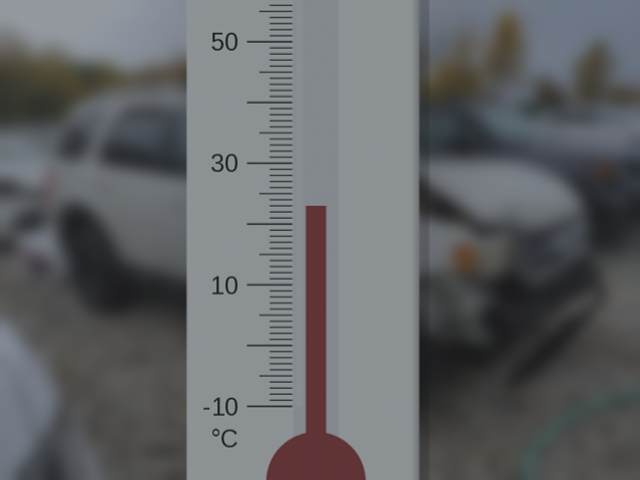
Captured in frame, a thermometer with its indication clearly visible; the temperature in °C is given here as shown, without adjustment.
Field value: 23 °C
